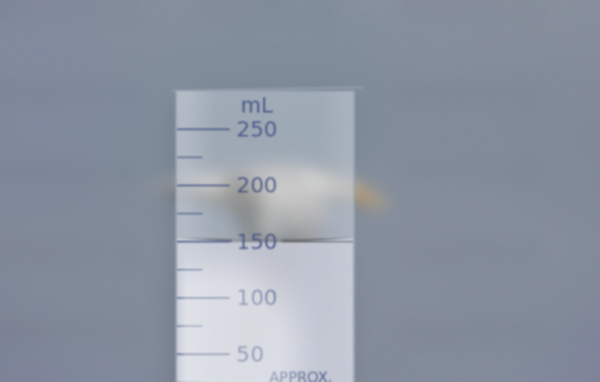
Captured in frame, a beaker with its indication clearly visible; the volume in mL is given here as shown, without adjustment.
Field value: 150 mL
